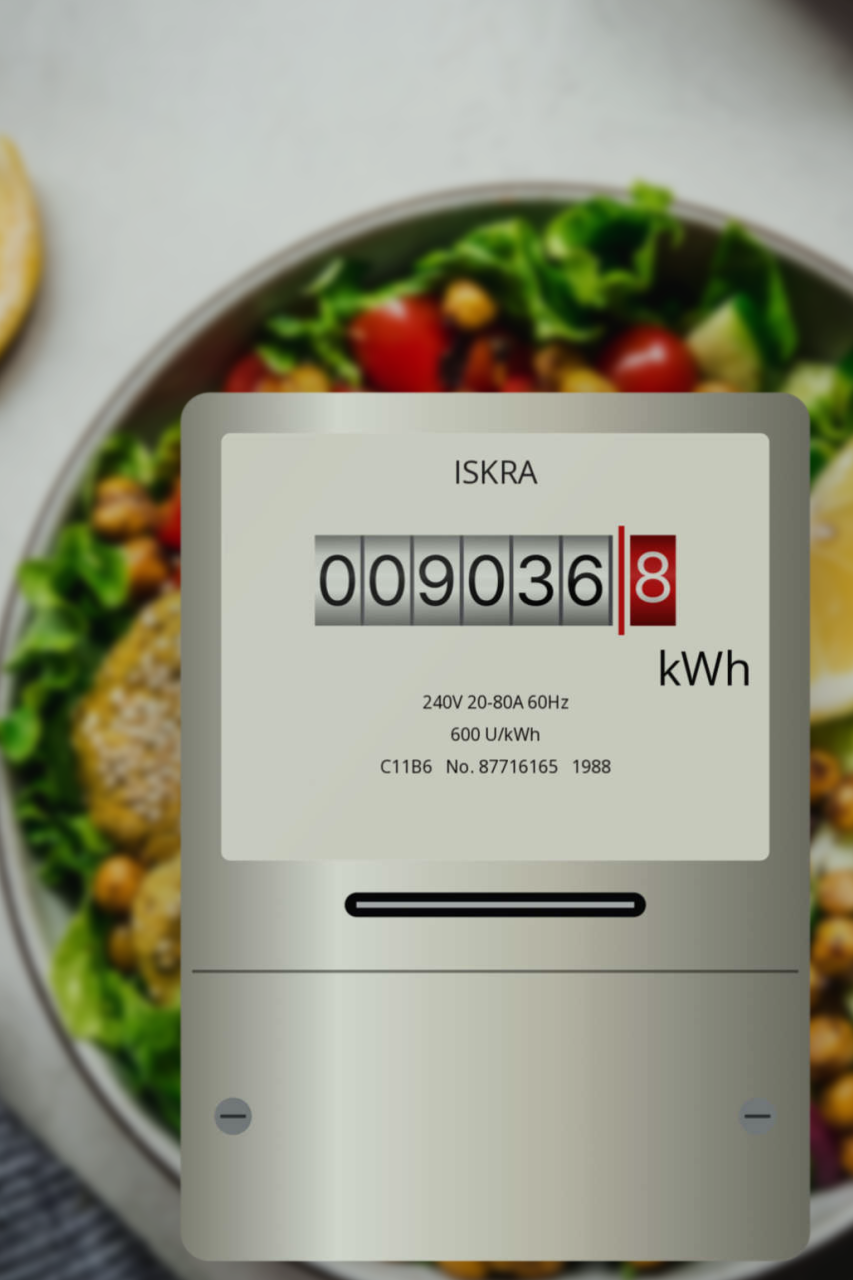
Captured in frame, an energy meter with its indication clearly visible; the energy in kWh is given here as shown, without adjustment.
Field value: 9036.8 kWh
